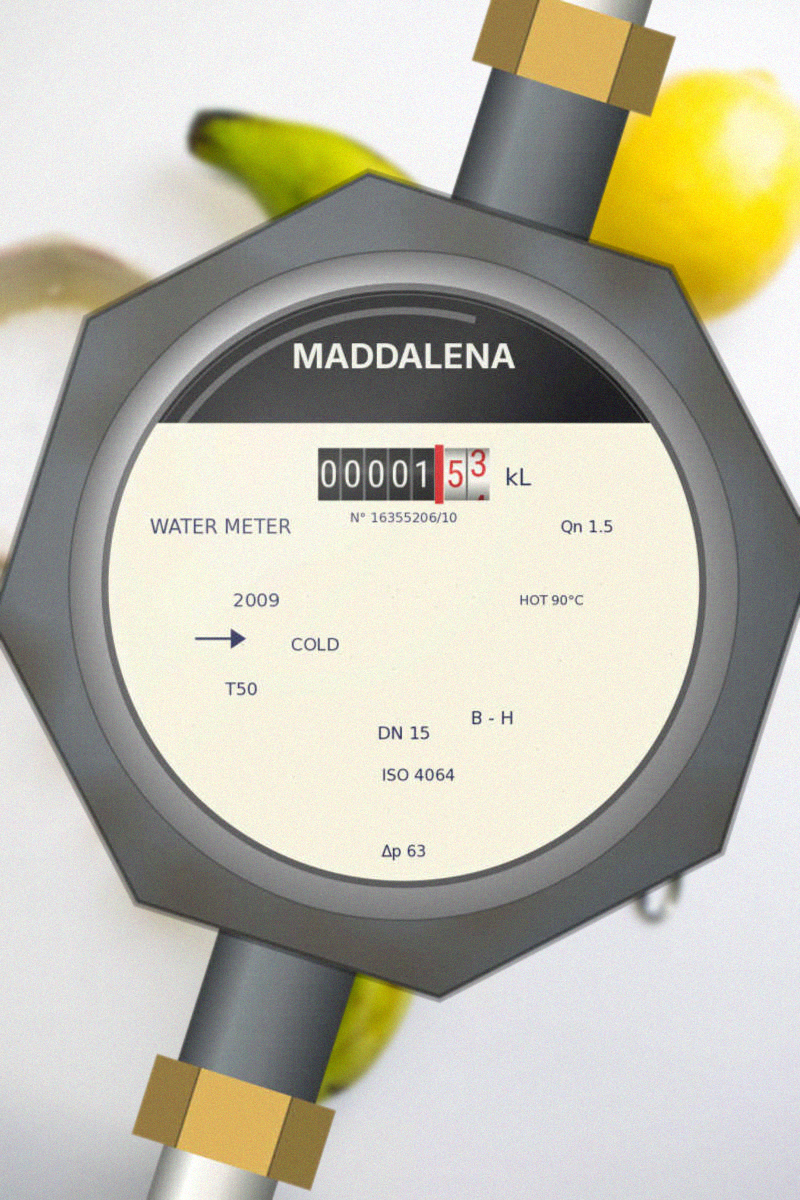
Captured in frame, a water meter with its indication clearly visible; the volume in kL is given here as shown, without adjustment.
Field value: 1.53 kL
